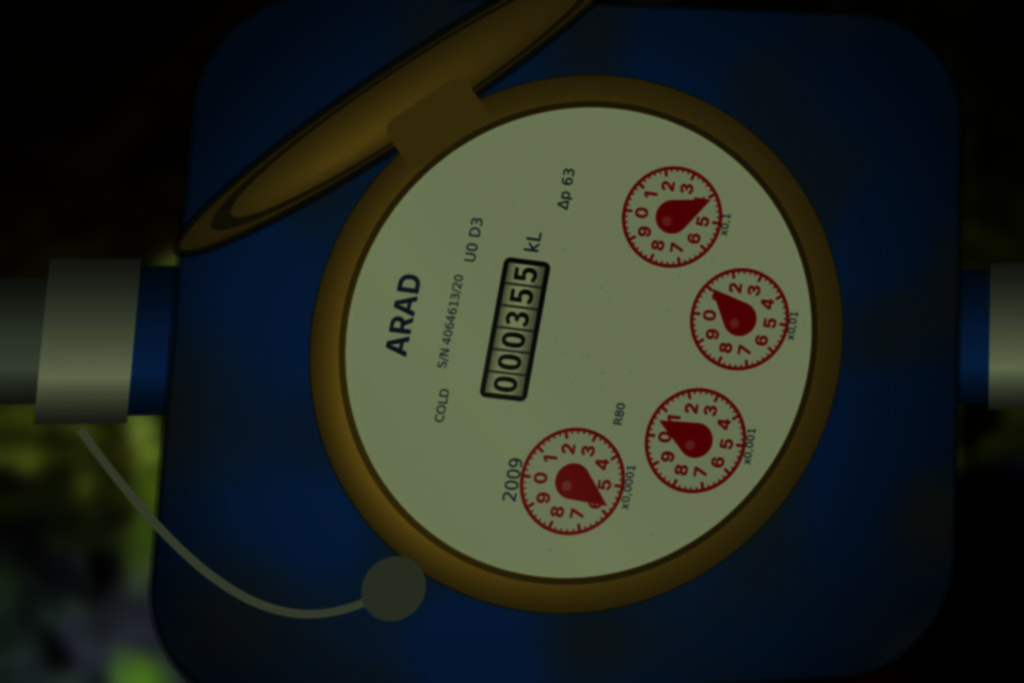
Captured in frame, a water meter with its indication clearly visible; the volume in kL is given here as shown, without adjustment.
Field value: 355.4105 kL
